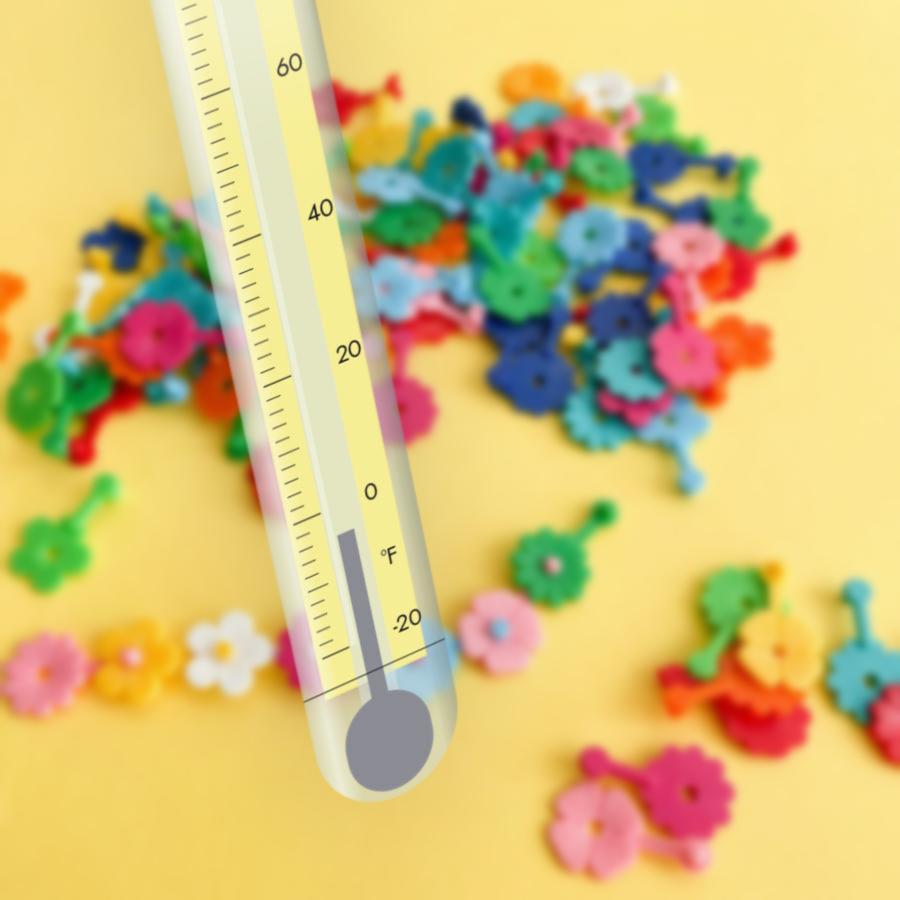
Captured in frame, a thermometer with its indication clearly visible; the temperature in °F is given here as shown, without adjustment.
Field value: -4 °F
